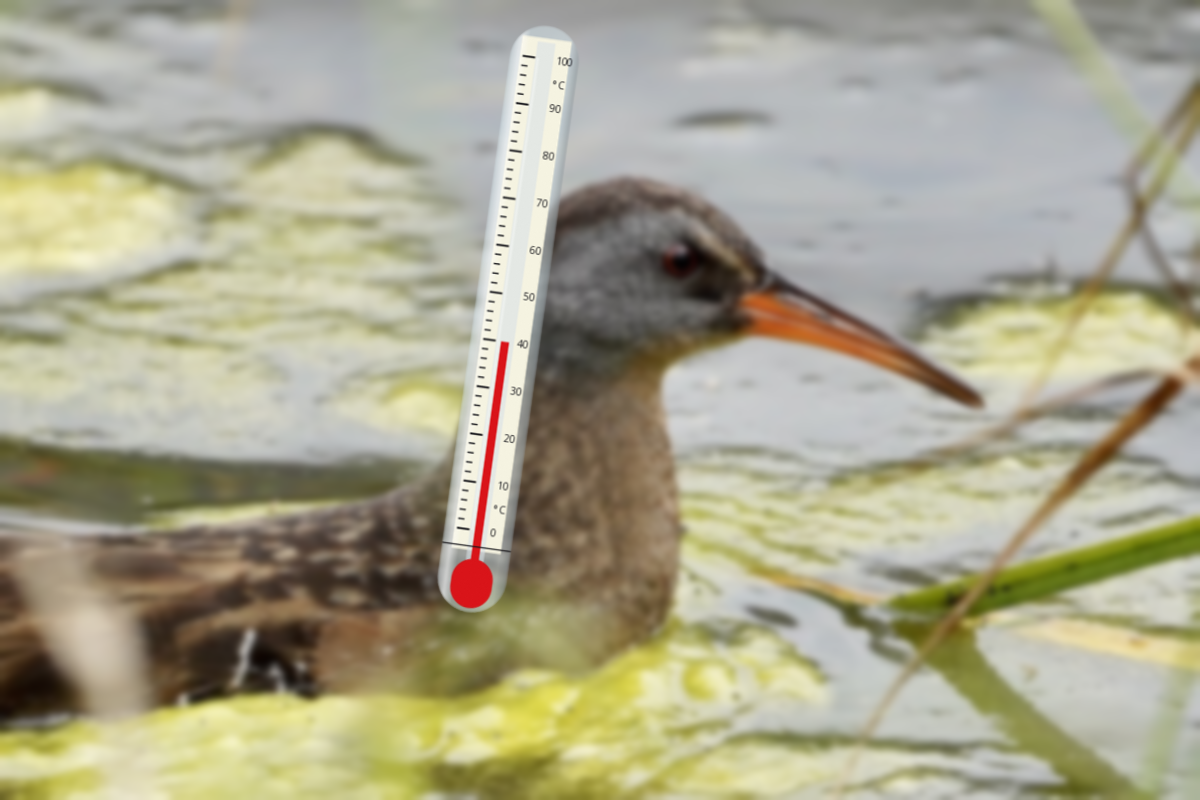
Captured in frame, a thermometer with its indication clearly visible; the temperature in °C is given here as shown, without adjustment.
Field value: 40 °C
